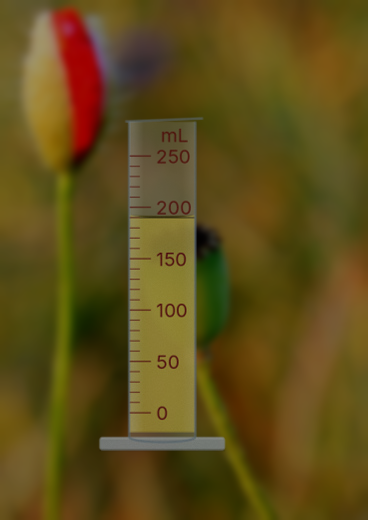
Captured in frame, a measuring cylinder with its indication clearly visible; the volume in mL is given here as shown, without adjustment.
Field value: 190 mL
